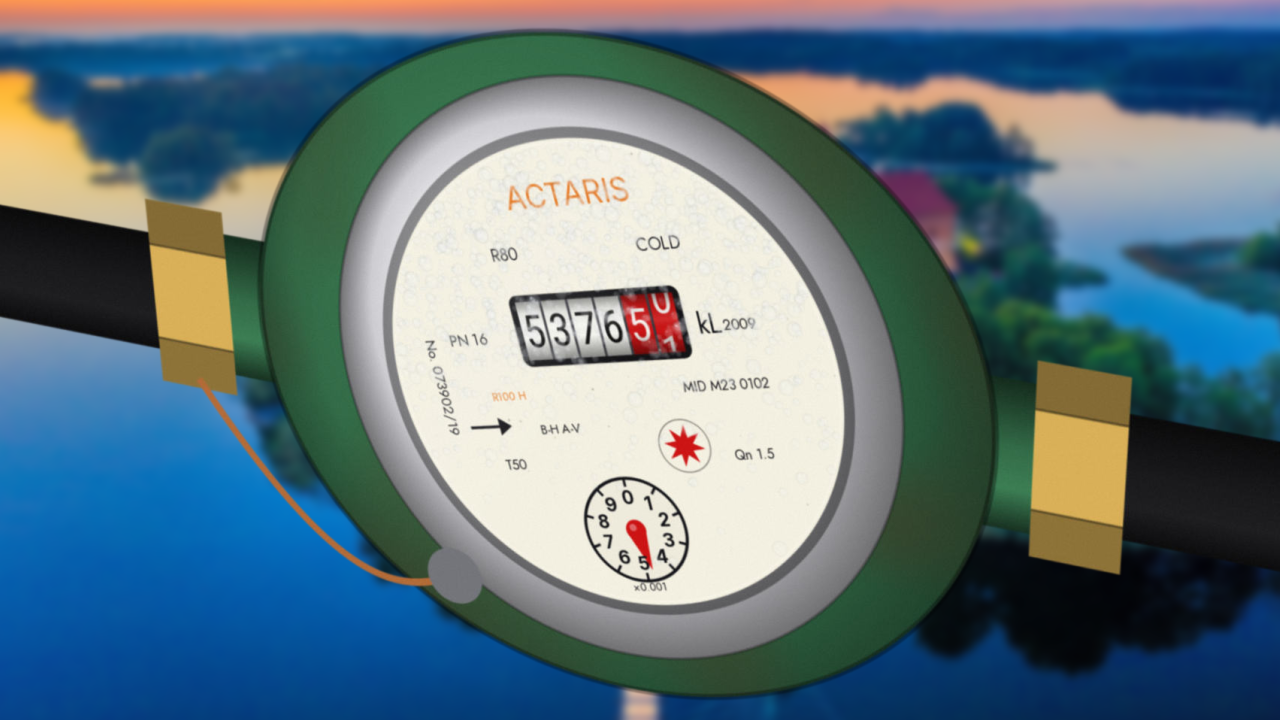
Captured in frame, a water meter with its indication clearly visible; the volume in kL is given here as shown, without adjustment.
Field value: 5376.504 kL
